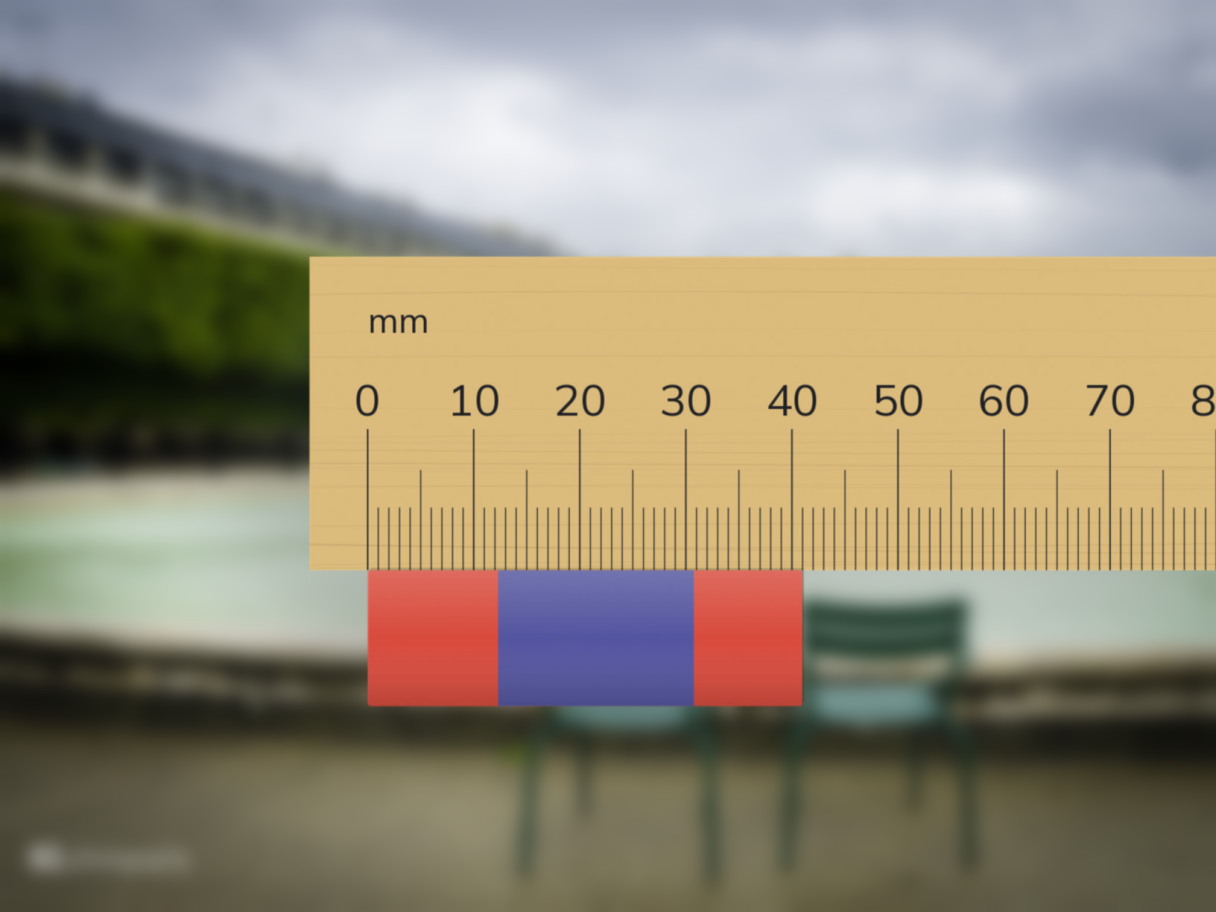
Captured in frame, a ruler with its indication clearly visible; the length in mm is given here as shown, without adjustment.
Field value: 41 mm
